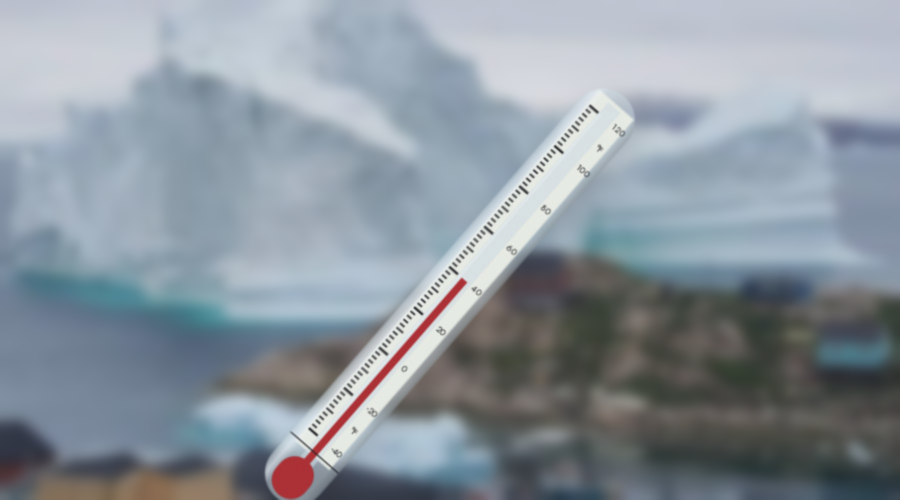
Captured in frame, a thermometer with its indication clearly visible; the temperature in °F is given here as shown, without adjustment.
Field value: 40 °F
